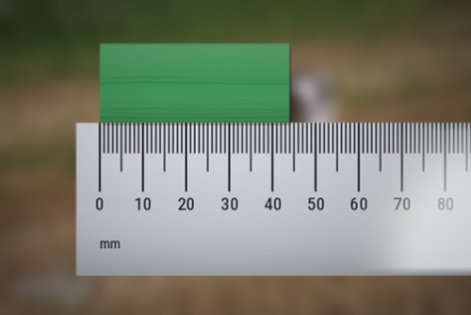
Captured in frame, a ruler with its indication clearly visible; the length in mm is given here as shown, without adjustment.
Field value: 44 mm
